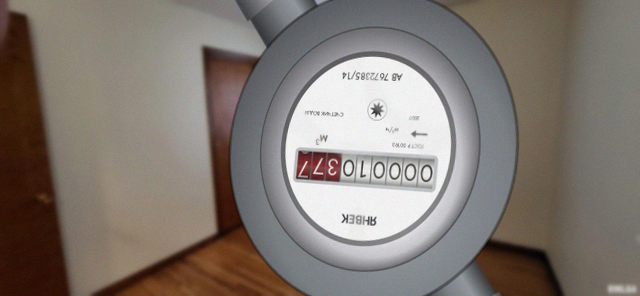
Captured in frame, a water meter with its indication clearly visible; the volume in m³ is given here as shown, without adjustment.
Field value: 10.377 m³
